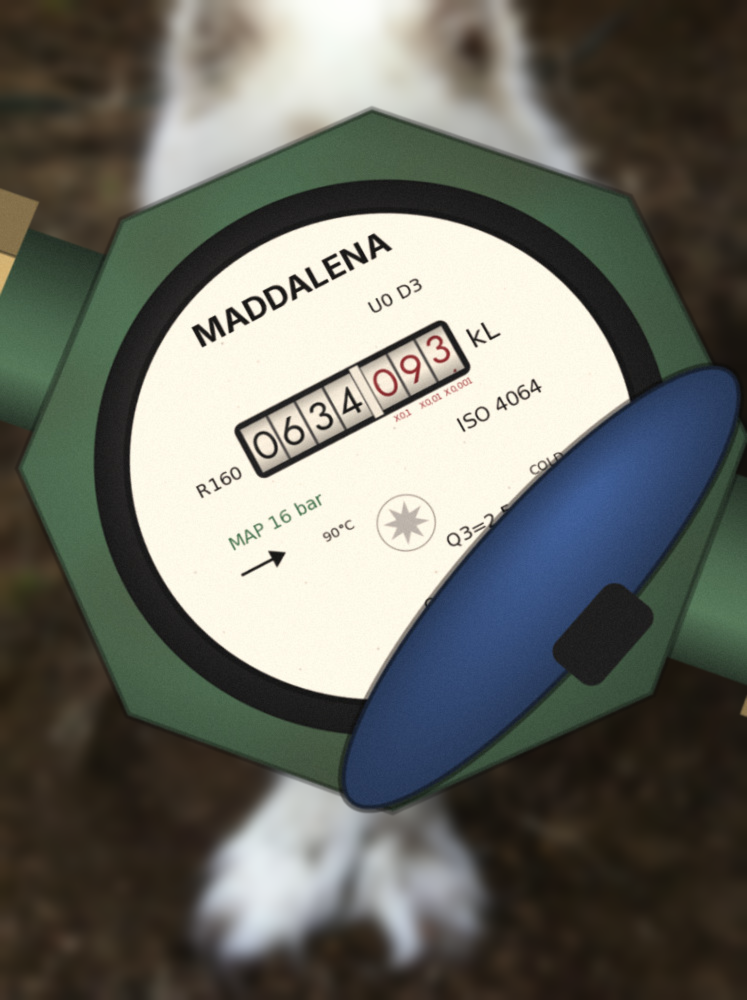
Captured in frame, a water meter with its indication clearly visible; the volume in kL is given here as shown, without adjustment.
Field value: 634.093 kL
